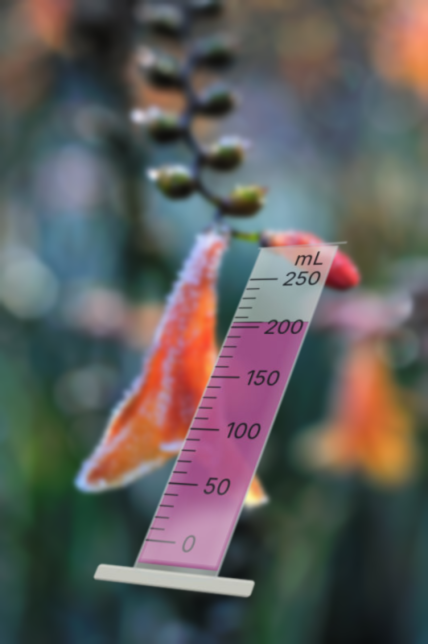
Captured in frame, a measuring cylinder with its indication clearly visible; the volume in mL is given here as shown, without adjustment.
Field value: 205 mL
